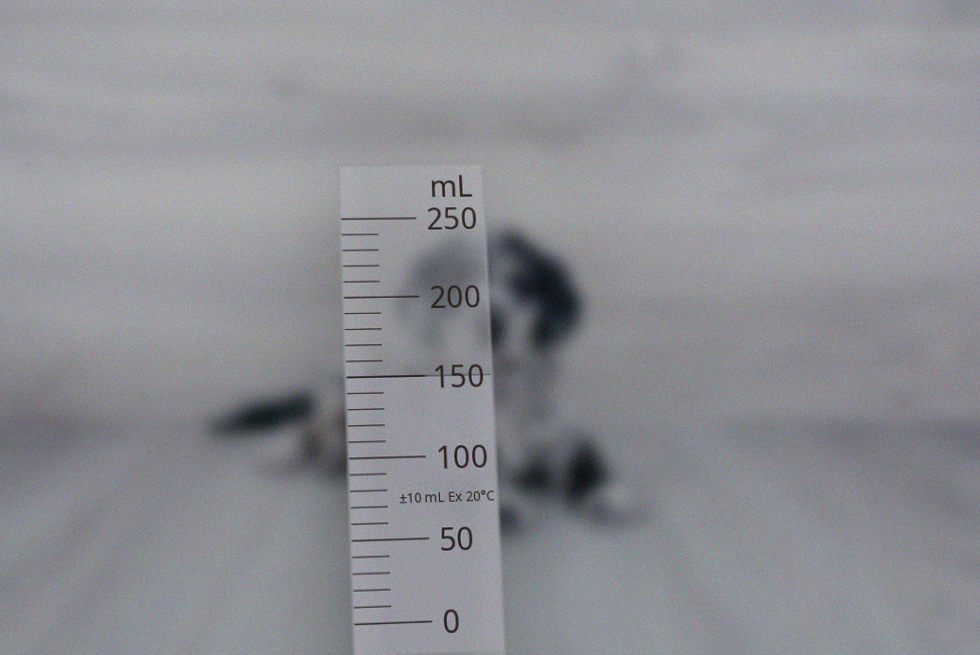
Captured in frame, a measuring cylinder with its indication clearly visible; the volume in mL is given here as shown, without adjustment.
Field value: 150 mL
